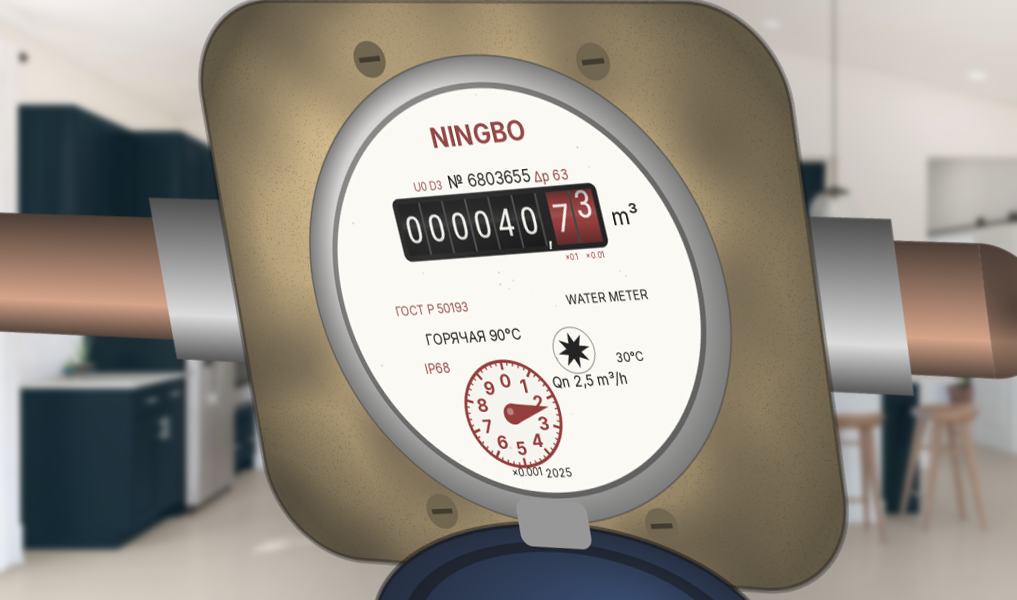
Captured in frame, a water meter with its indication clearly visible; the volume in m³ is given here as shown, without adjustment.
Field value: 40.732 m³
